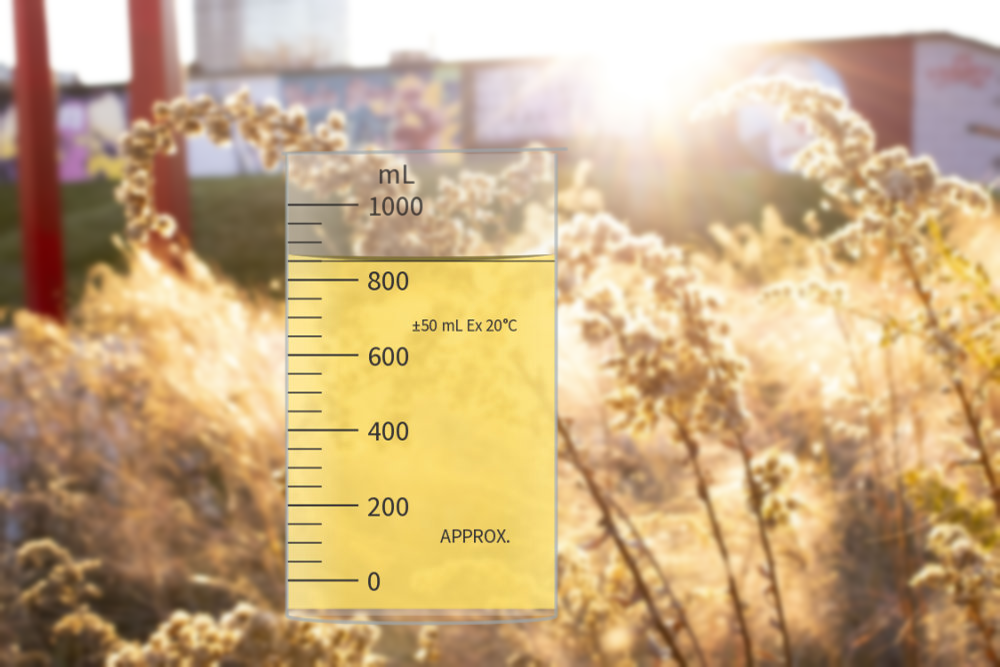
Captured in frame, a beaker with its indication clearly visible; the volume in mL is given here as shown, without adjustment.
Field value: 850 mL
